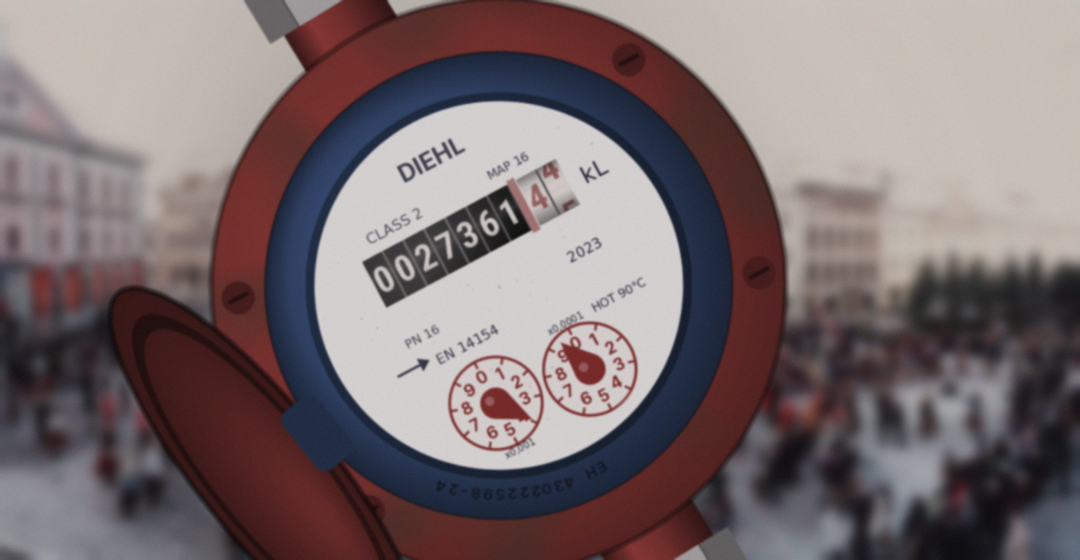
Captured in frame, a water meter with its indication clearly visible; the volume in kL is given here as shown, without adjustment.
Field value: 27361.4439 kL
